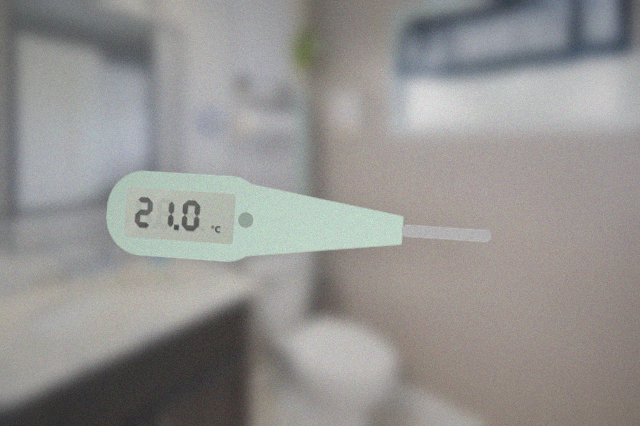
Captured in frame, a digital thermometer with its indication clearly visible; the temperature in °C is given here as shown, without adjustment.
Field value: 21.0 °C
